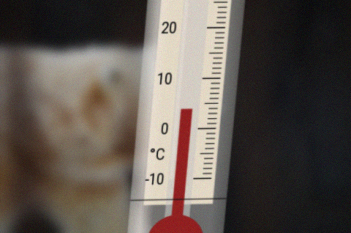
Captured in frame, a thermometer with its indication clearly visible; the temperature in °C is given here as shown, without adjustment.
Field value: 4 °C
